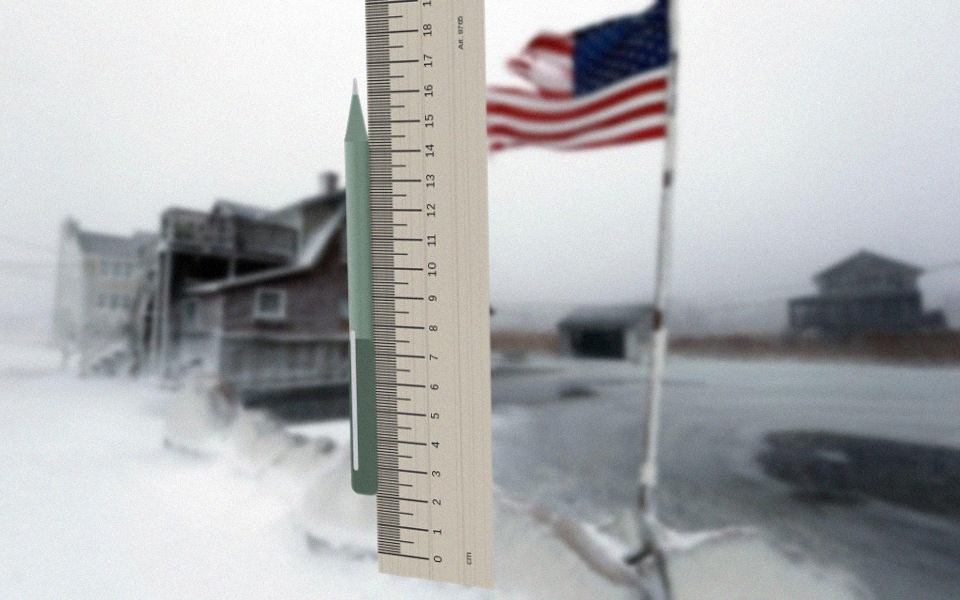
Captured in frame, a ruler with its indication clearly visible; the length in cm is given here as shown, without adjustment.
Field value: 14.5 cm
